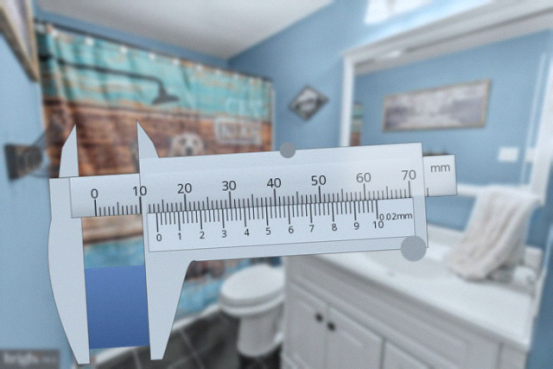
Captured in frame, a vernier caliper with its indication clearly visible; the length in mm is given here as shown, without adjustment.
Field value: 13.5 mm
